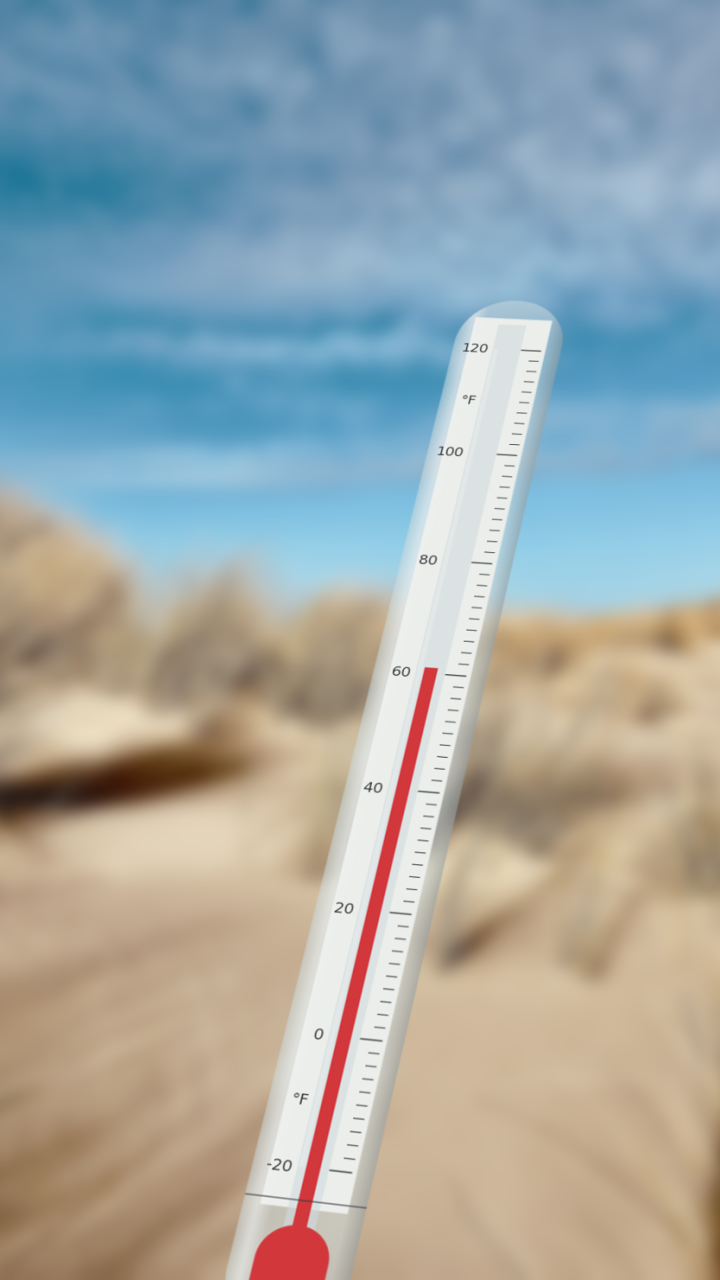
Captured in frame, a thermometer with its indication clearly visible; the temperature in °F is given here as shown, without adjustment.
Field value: 61 °F
